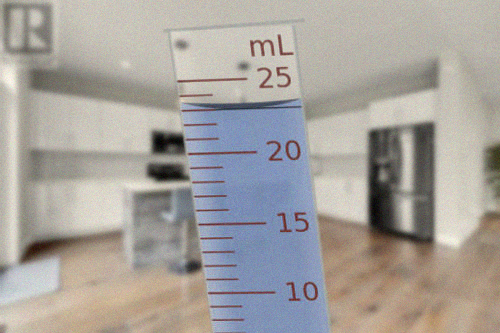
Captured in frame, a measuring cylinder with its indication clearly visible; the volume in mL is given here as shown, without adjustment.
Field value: 23 mL
